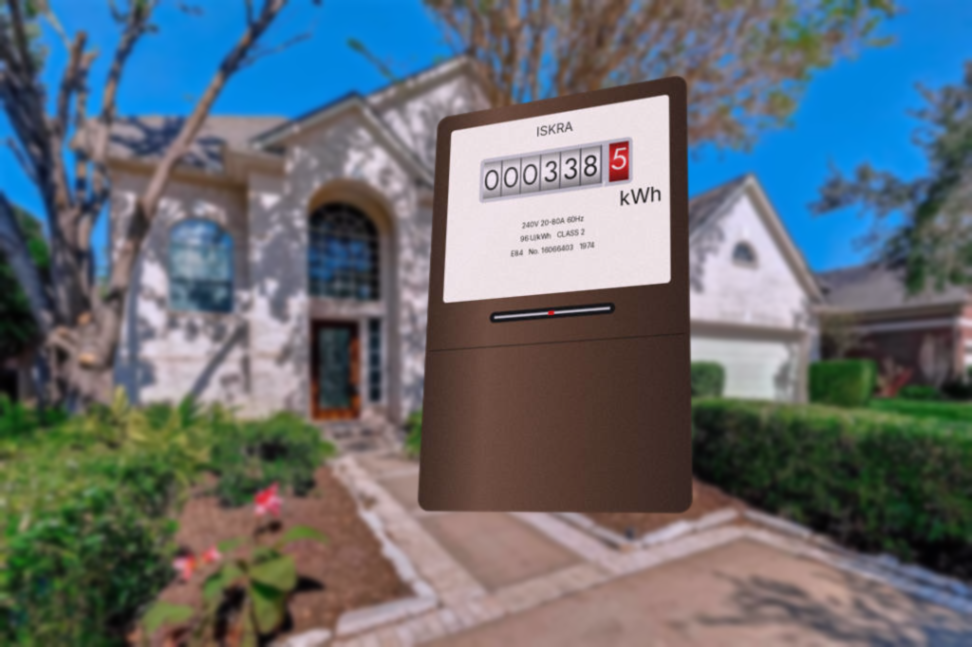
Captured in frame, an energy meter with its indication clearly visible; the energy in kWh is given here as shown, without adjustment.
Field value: 338.5 kWh
